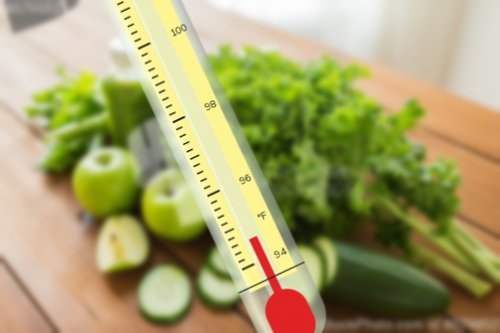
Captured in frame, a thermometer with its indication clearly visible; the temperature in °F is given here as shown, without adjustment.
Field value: 94.6 °F
